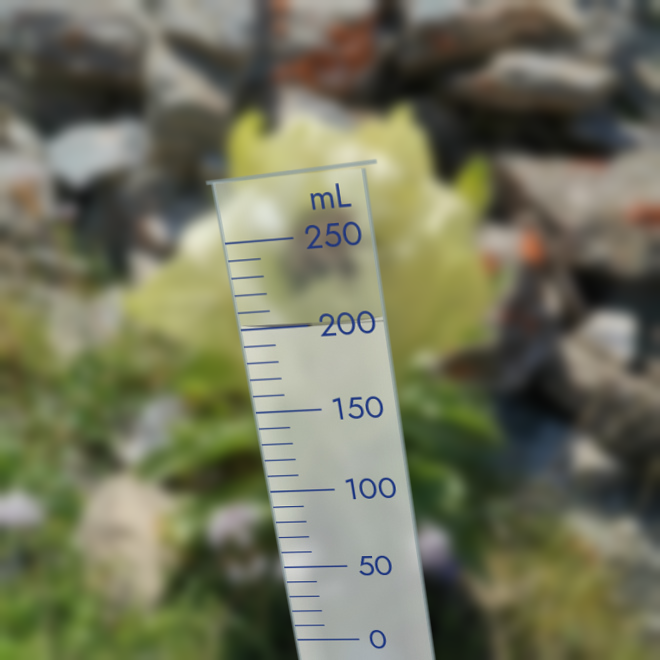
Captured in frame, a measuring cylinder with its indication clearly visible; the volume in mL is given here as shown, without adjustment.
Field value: 200 mL
